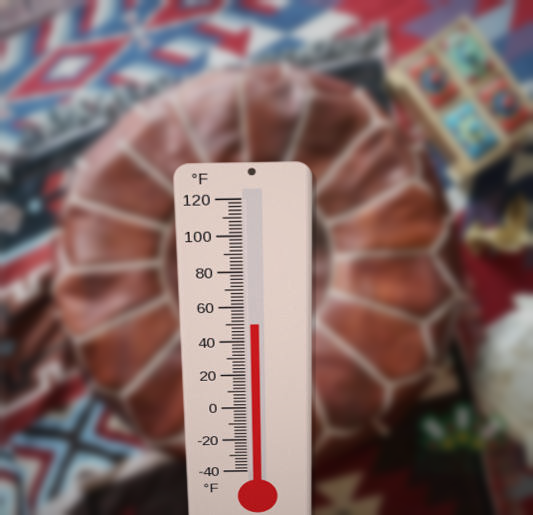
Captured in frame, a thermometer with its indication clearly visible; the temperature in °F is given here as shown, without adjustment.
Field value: 50 °F
